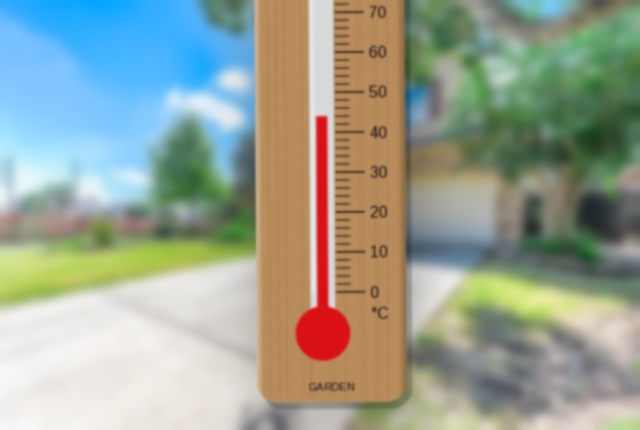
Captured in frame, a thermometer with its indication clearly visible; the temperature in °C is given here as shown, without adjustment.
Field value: 44 °C
